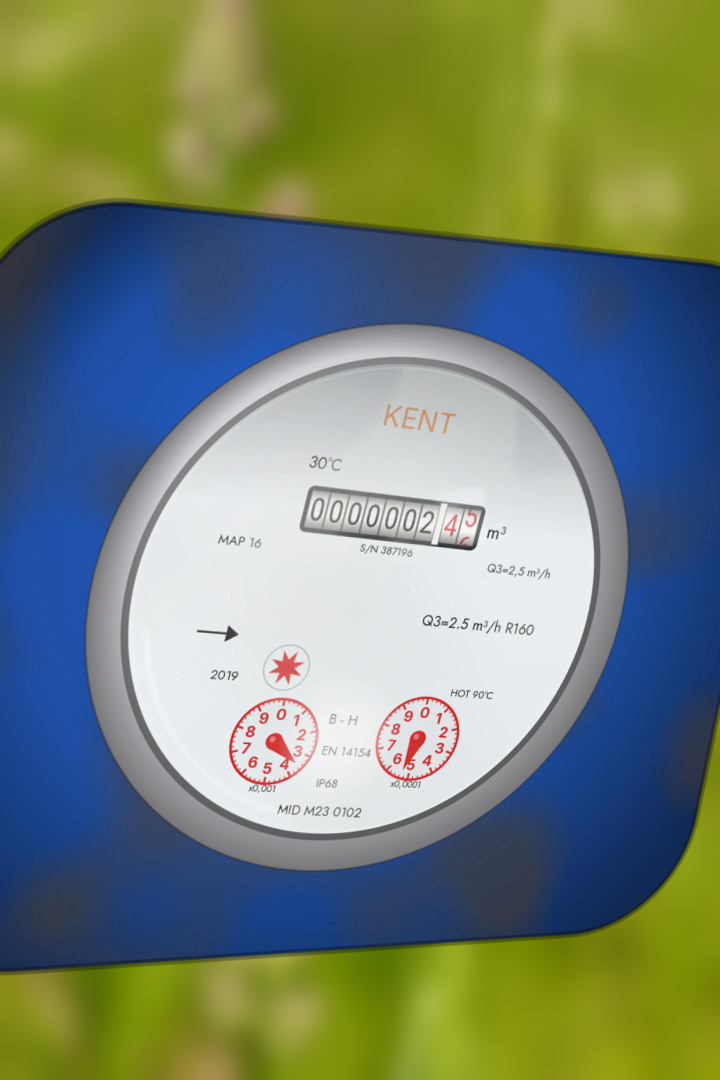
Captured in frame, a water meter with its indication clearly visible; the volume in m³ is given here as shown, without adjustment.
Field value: 2.4535 m³
